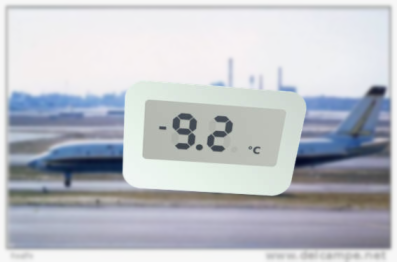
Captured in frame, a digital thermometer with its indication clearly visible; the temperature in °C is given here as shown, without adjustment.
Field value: -9.2 °C
